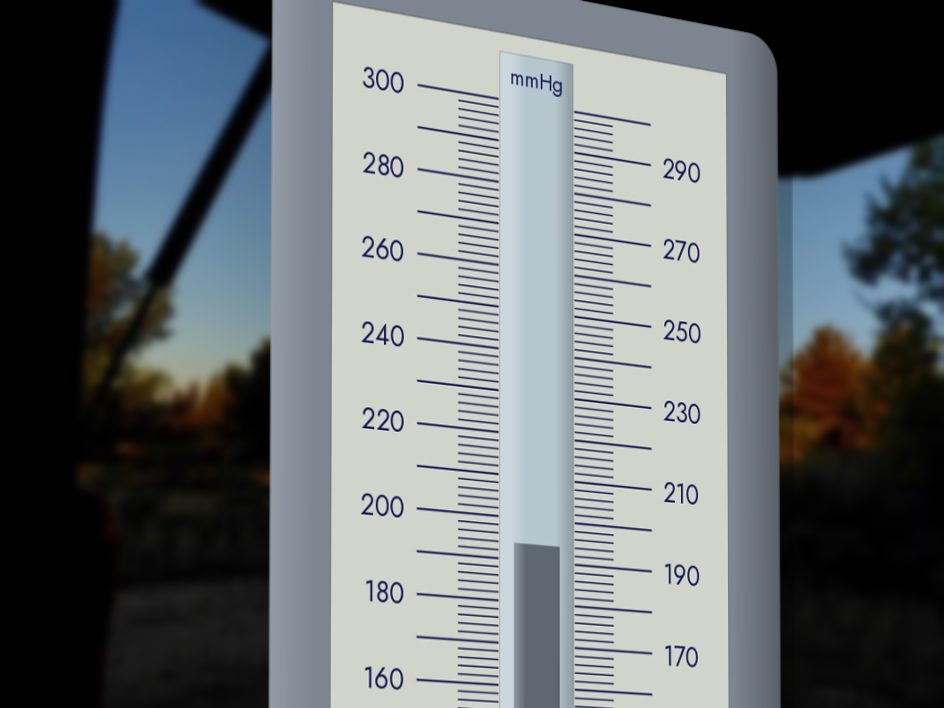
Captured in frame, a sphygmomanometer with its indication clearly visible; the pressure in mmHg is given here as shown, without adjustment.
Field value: 194 mmHg
